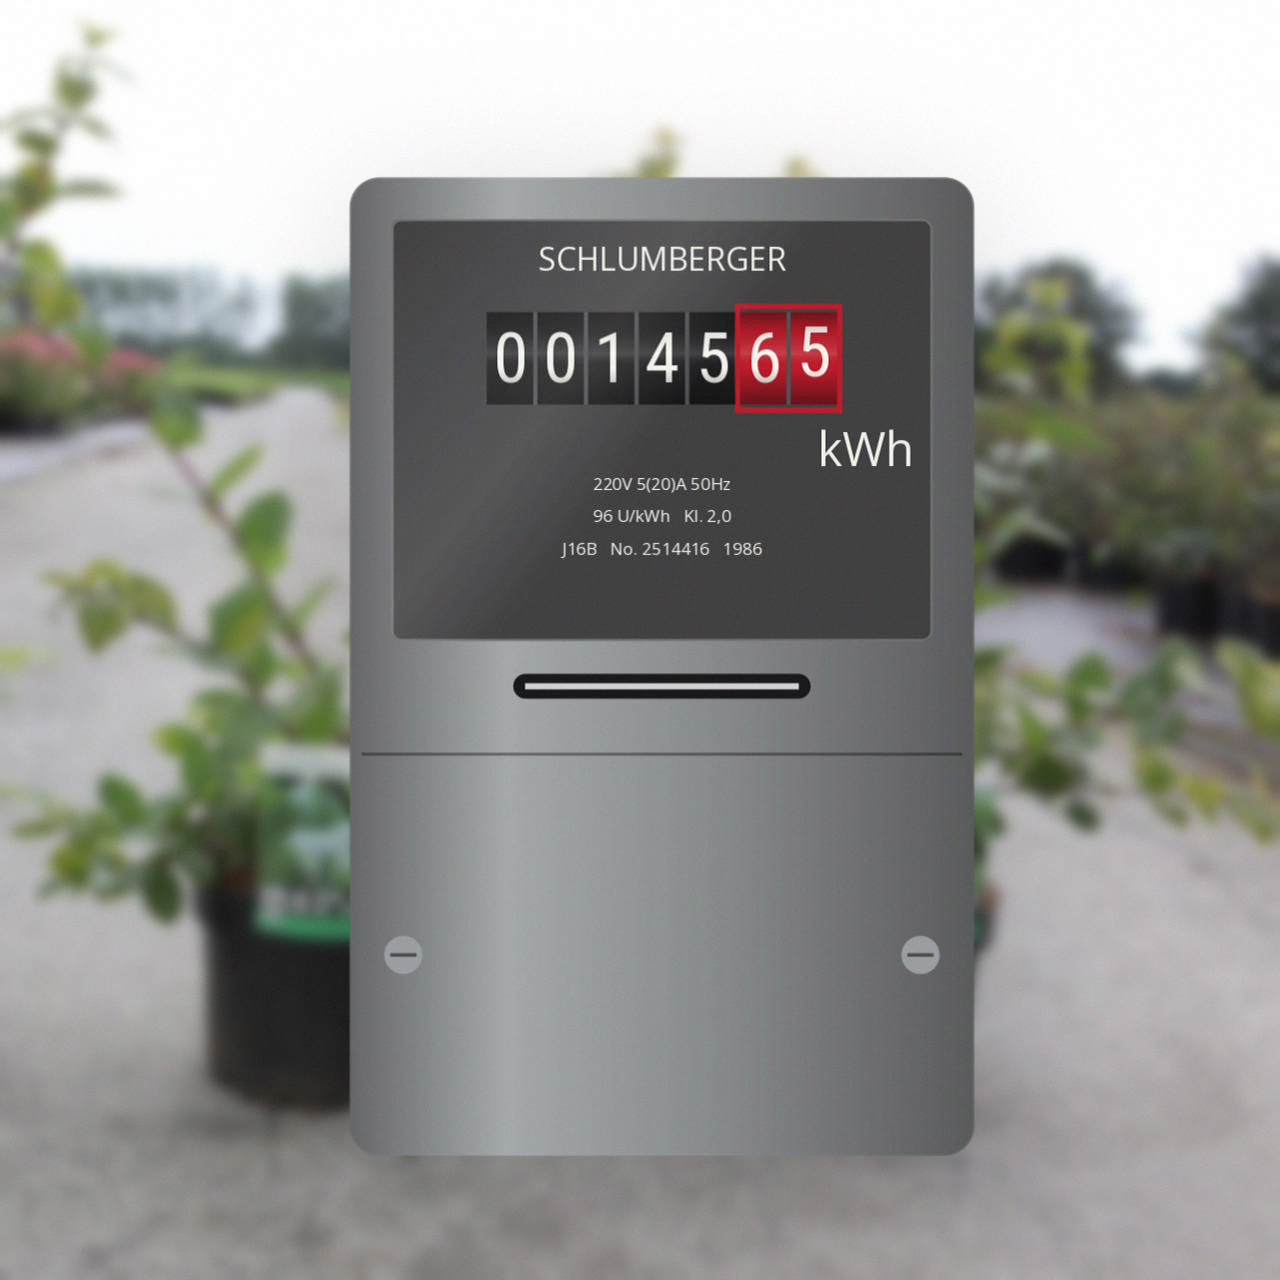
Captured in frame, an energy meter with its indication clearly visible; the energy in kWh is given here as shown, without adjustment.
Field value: 145.65 kWh
